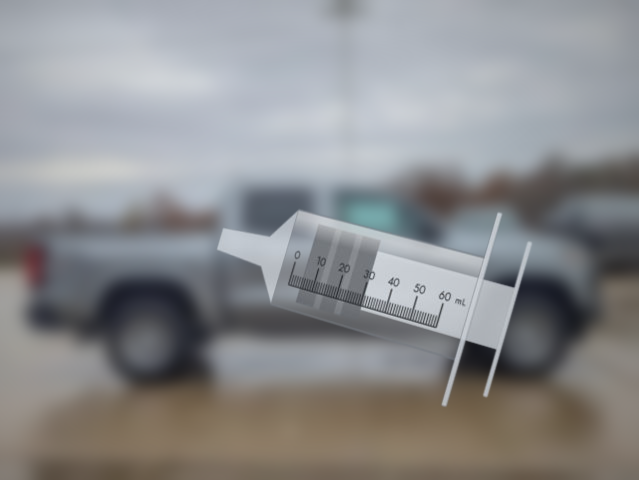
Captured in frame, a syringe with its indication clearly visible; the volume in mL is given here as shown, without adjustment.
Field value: 5 mL
